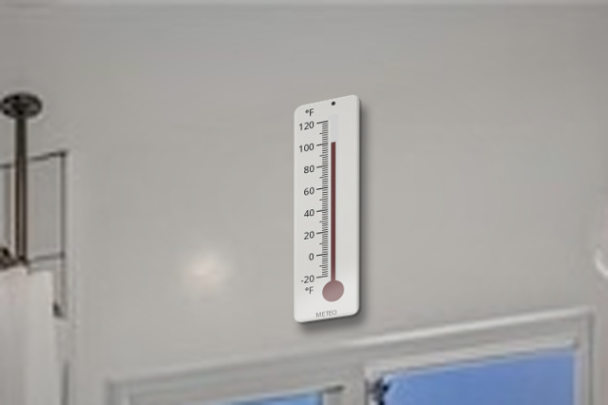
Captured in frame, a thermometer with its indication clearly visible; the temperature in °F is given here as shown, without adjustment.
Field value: 100 °F
